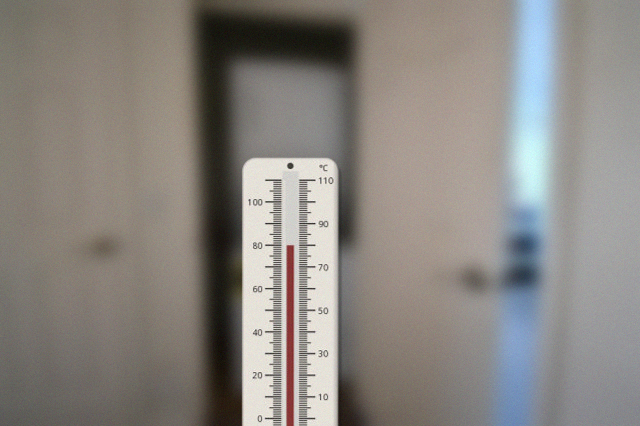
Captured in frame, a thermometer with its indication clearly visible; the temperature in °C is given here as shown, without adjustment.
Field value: 80 °C
